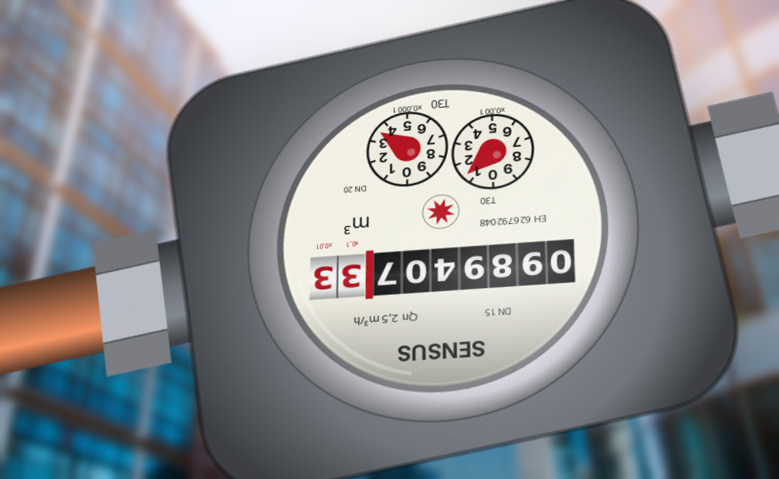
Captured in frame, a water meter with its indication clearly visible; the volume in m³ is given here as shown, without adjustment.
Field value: 989407.3313 m³
